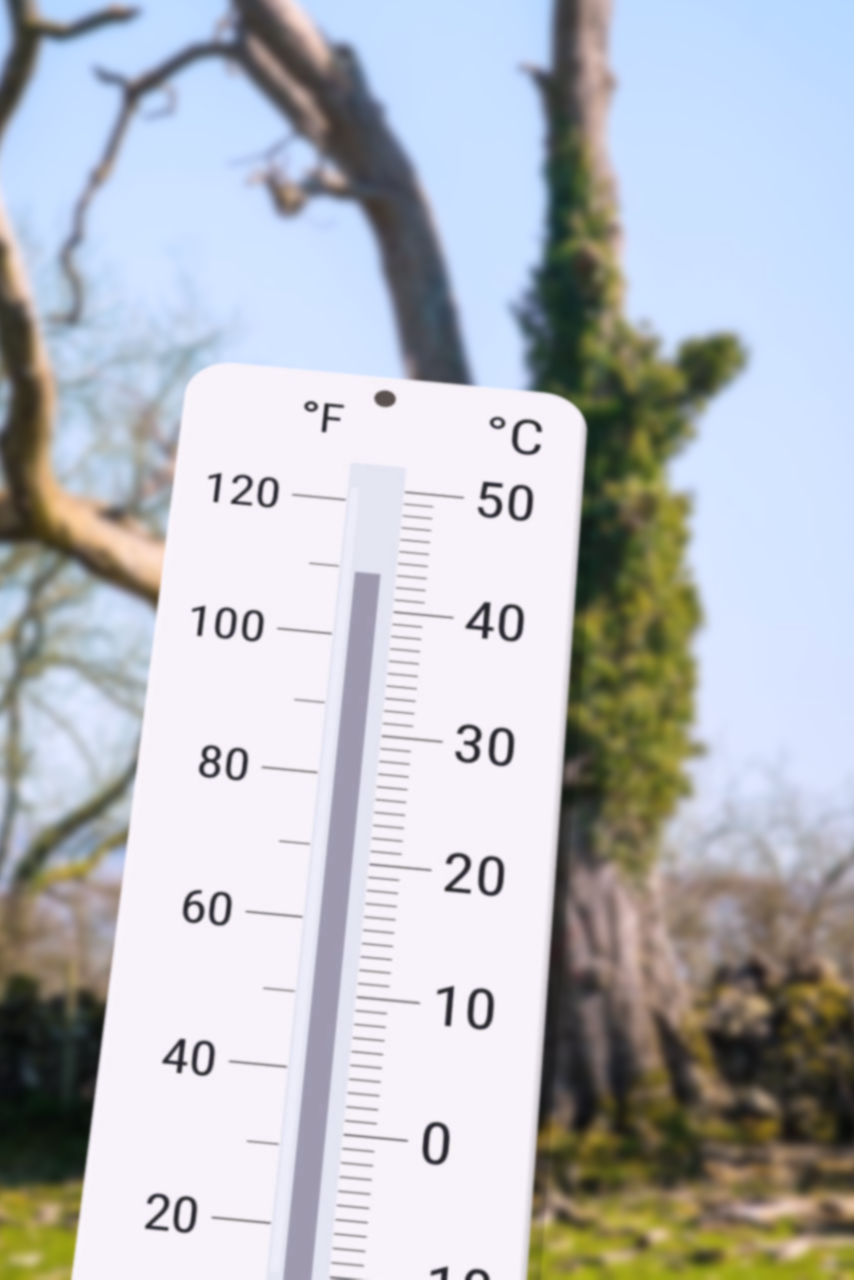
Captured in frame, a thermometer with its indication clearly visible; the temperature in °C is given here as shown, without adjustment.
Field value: 43 °C
